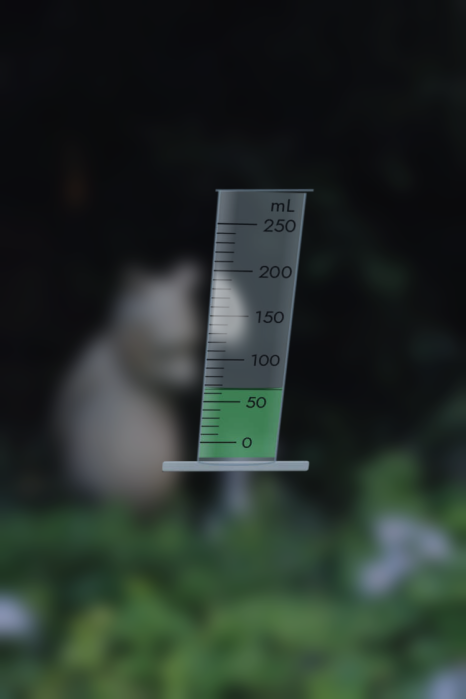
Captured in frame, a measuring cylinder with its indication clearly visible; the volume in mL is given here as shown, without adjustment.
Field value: 65 mL
